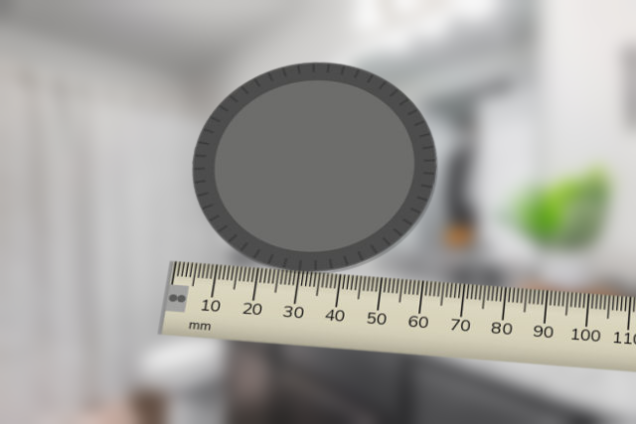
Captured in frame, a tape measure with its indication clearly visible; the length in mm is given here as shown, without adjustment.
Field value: 60 mm
